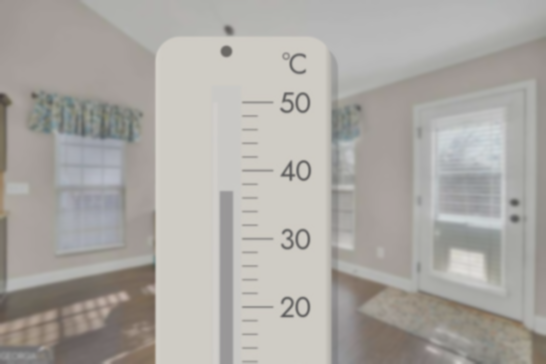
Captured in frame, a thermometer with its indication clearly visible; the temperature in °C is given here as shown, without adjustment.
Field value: 37 °C
